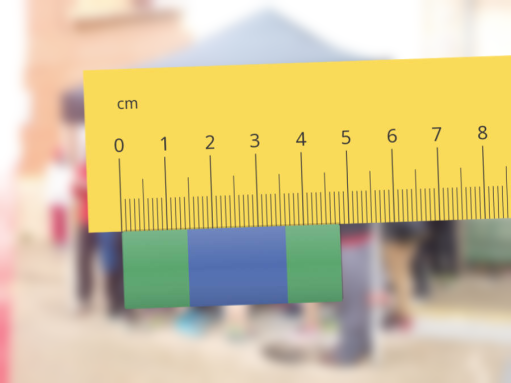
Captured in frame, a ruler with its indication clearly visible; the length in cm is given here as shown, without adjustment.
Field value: 4.8 cm
